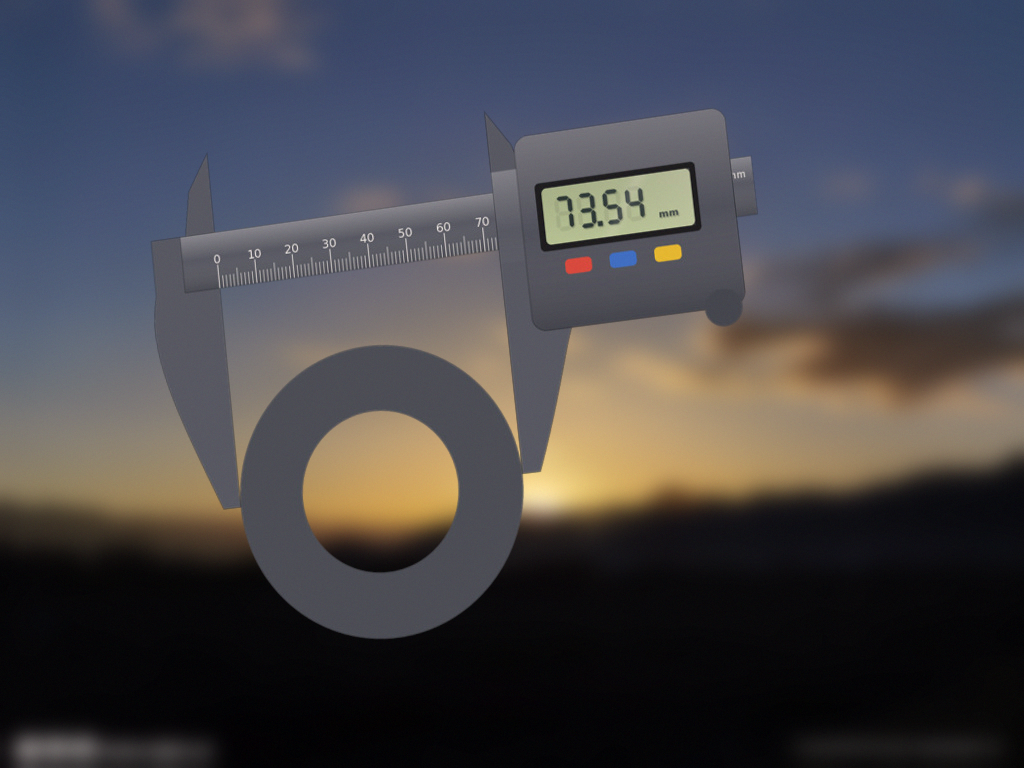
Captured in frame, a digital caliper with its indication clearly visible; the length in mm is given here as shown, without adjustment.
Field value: 73.54 mm
